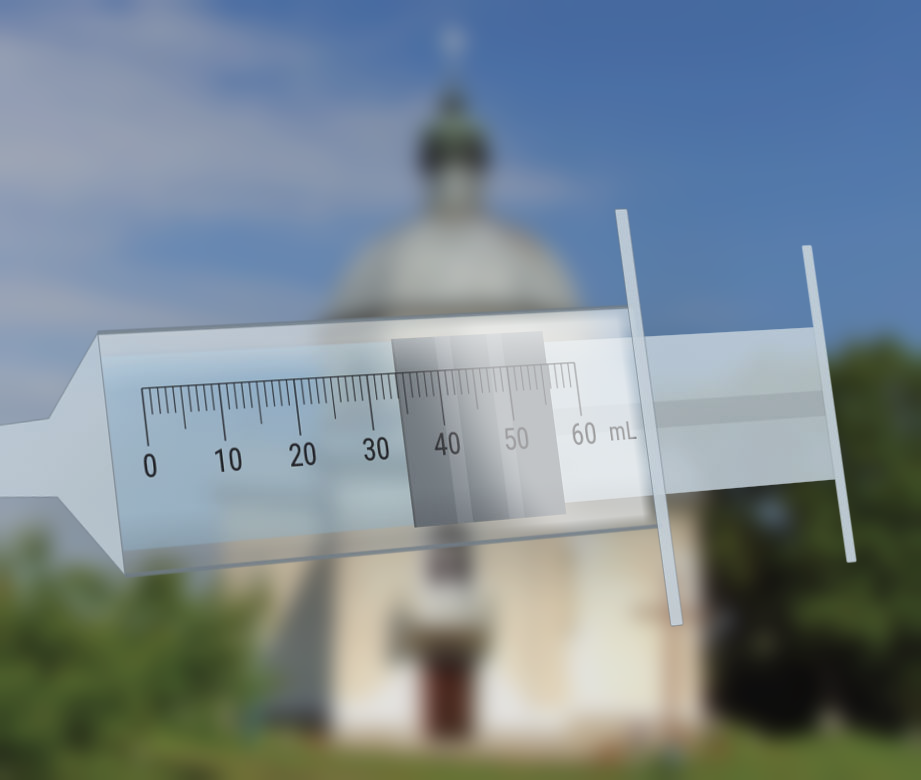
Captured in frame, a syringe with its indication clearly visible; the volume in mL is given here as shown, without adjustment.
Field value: 34 mL
